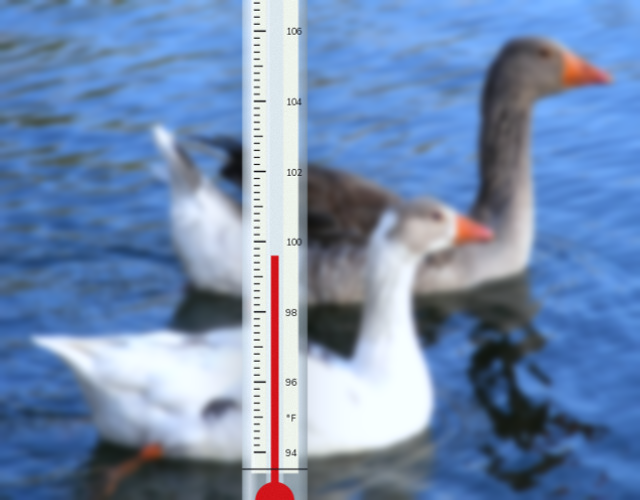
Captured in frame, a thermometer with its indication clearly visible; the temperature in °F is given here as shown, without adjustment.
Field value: 99.6 °F
